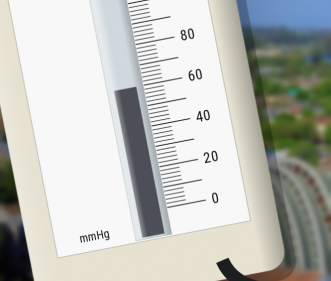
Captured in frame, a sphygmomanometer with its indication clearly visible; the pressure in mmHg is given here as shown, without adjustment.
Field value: 60 mmHg
